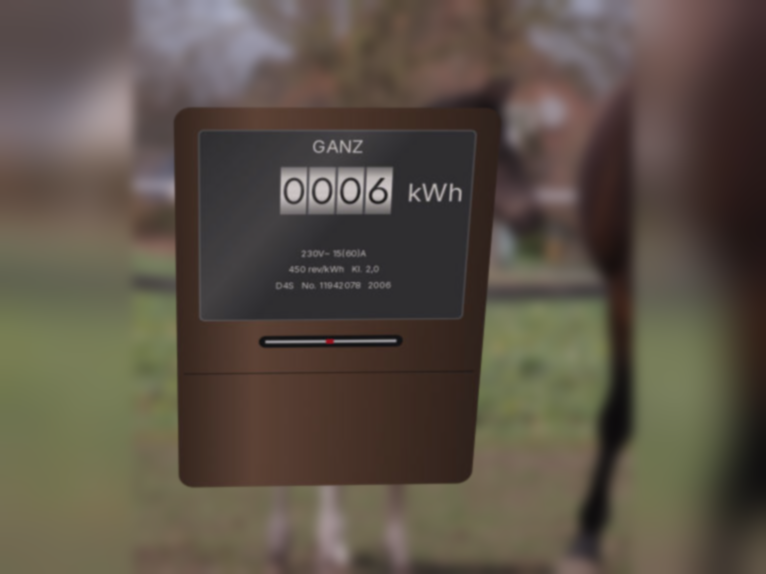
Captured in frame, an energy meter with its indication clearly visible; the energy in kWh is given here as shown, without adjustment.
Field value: 6 kWh
